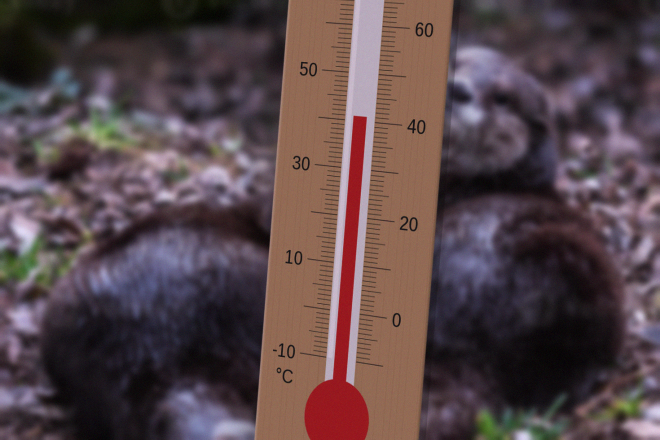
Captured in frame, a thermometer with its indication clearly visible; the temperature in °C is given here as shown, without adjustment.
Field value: 41 °C
